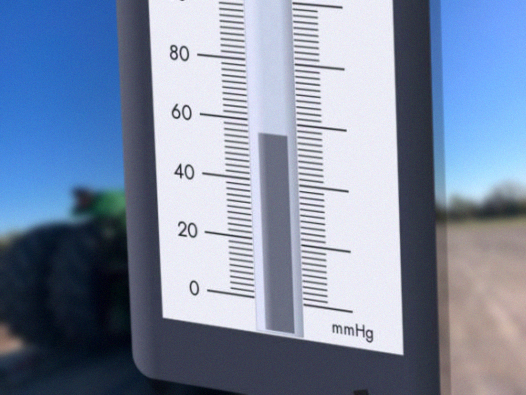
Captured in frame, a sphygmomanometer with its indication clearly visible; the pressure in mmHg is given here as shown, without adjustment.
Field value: 56 mmHg
